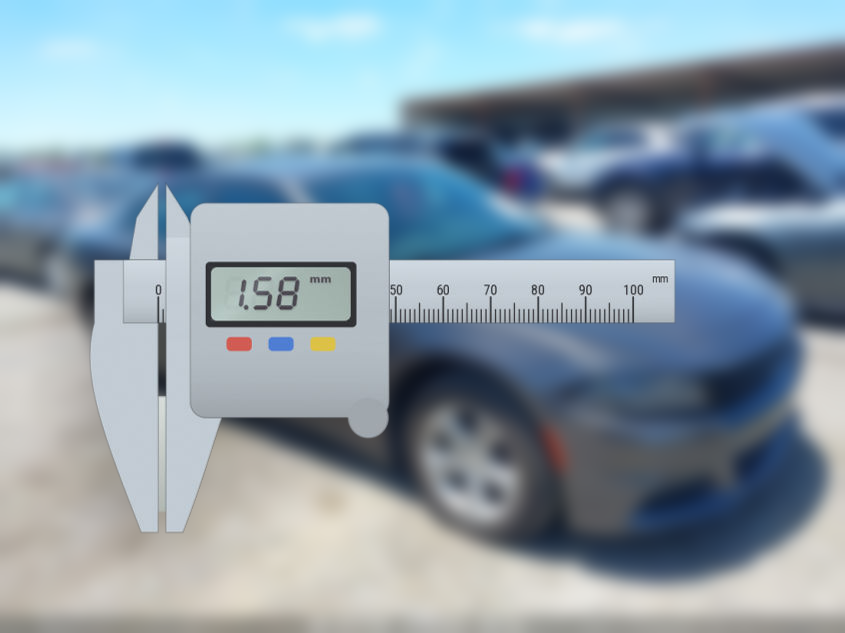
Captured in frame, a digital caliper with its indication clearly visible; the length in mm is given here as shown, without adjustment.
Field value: 1.58 mm
